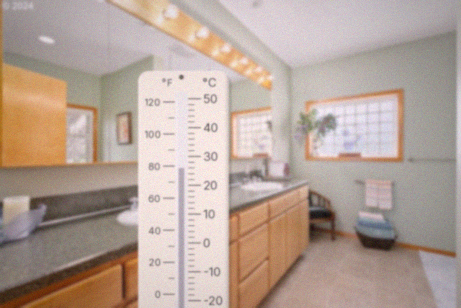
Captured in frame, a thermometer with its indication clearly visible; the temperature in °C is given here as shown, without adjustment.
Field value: 26 °C
